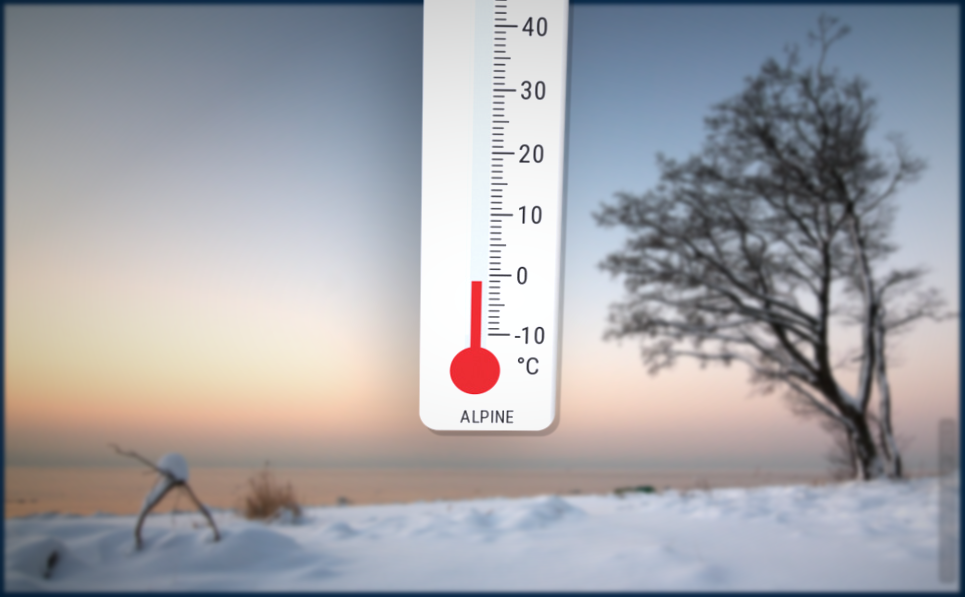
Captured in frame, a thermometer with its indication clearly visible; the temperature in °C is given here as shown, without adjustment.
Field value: -1 °C
